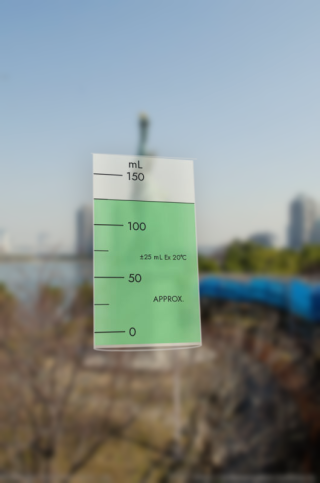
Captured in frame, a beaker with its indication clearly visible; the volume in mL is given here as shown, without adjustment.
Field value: 125 mL
